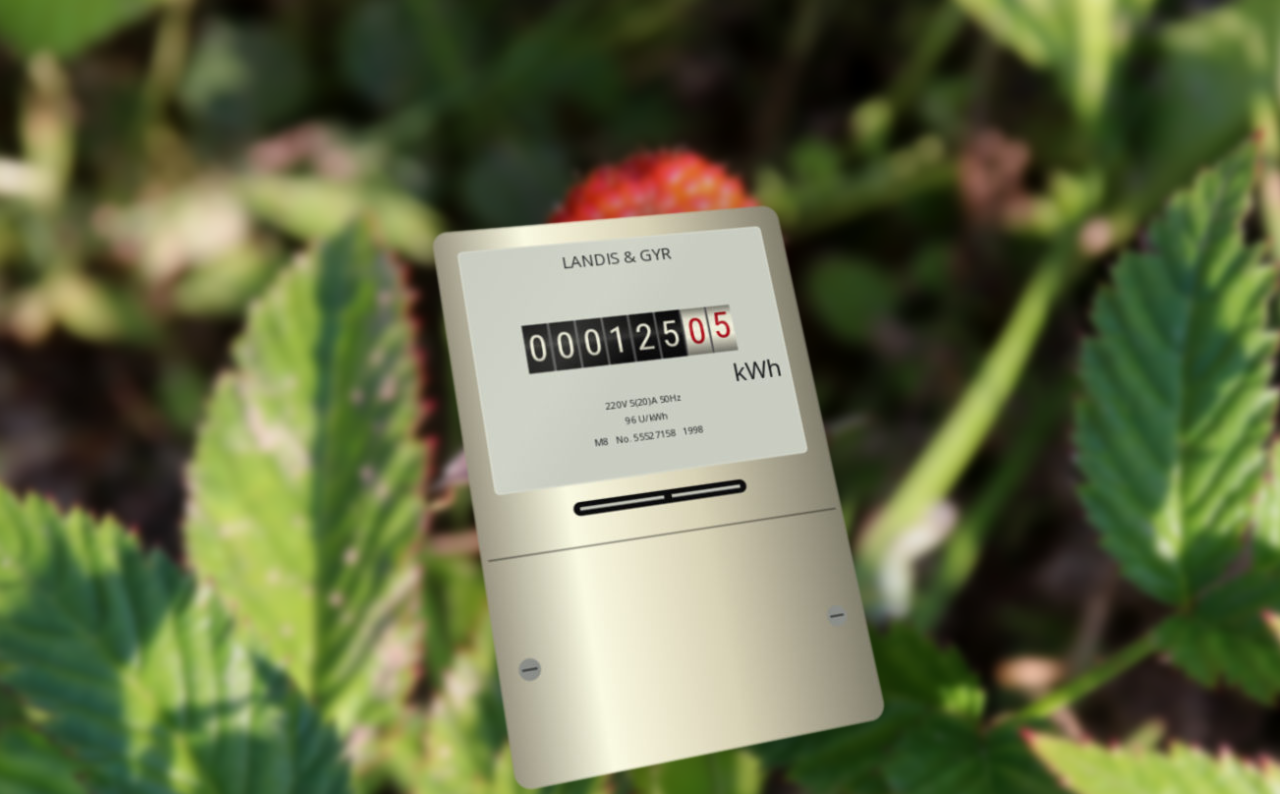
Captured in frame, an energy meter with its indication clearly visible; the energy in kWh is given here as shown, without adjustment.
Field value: 125.05 kWh
